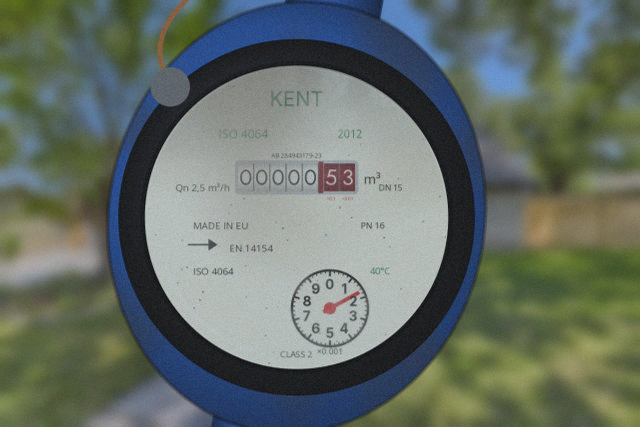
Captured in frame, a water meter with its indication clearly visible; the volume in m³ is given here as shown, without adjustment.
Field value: 0.531 m³
